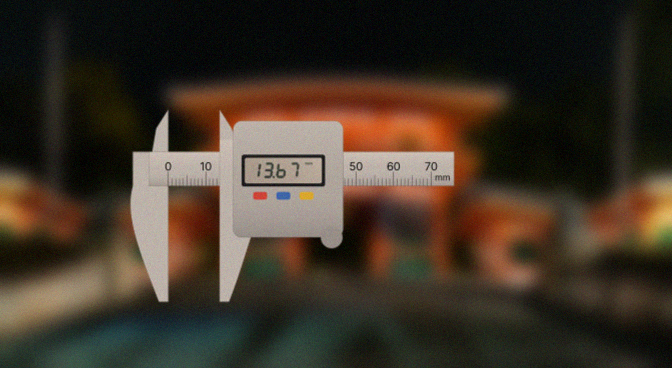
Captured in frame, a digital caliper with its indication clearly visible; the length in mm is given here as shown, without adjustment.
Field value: 13.67 mm
